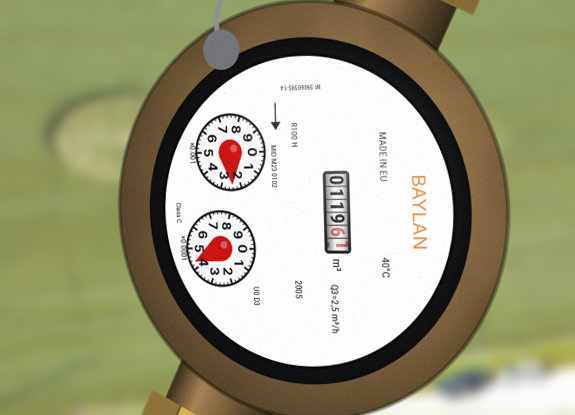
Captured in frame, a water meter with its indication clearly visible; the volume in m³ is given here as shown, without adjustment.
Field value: 119.6124 m³
